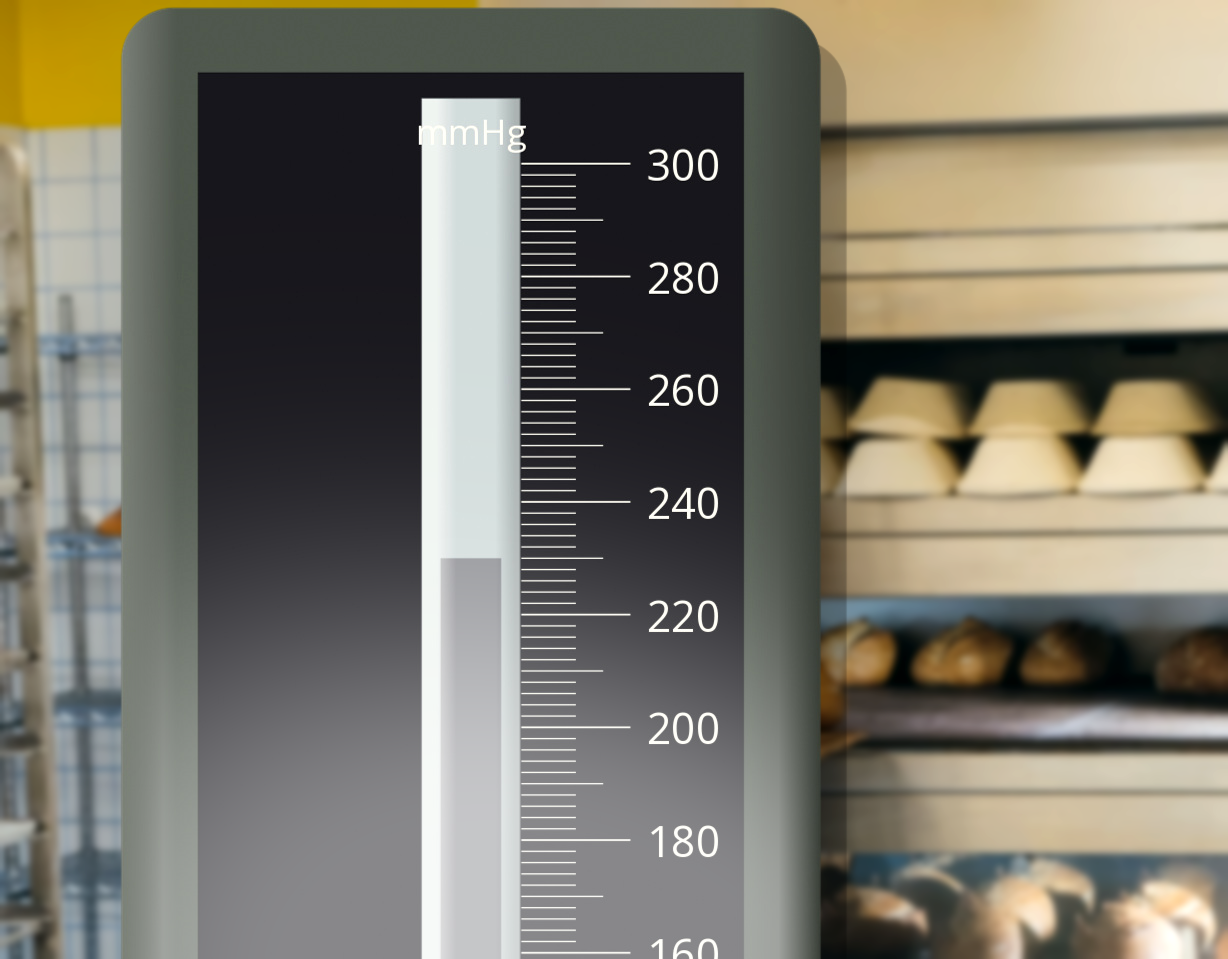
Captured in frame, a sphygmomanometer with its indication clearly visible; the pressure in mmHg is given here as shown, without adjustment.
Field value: 230 mmHg
